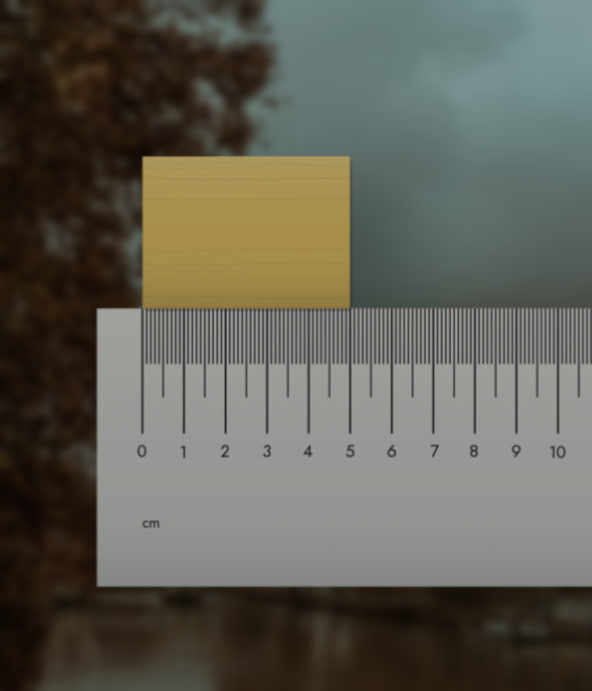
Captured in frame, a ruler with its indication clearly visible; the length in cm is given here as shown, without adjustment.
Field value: 5 cm
